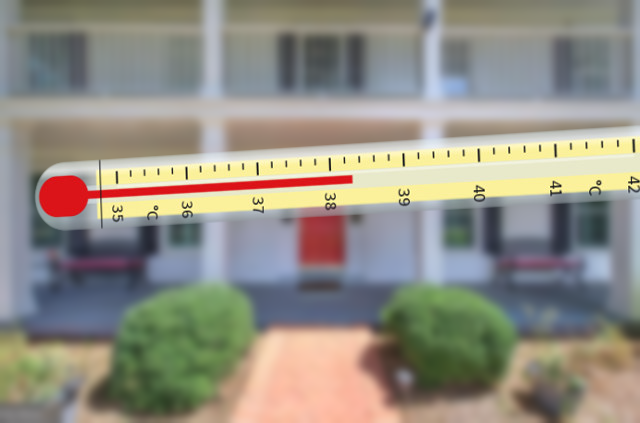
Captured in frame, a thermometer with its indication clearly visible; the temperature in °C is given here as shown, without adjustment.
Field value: 38.3 °C
